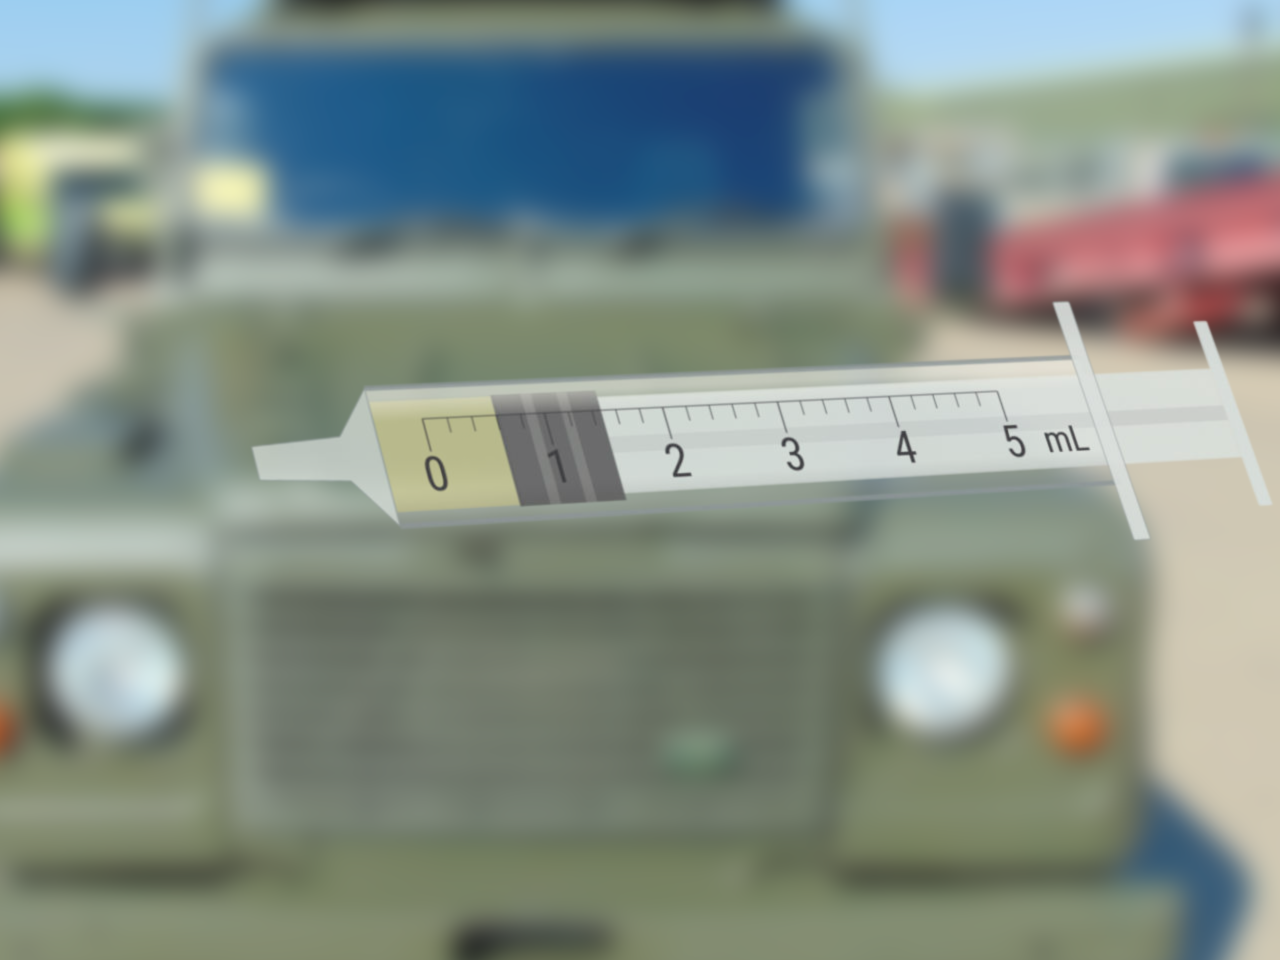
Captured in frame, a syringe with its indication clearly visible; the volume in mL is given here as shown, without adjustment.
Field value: 0.6 mL
